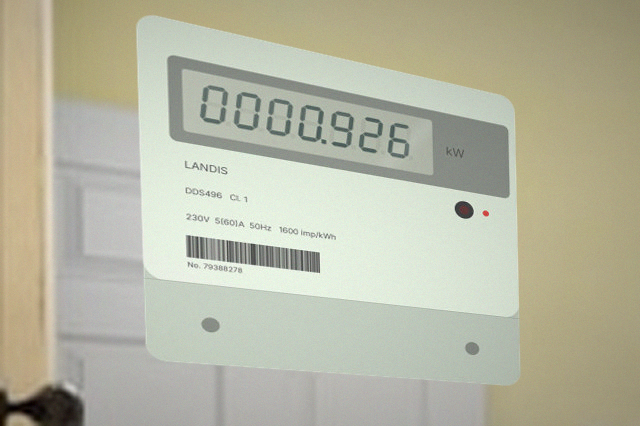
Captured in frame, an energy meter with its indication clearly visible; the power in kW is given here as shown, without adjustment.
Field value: 0.926 kW
